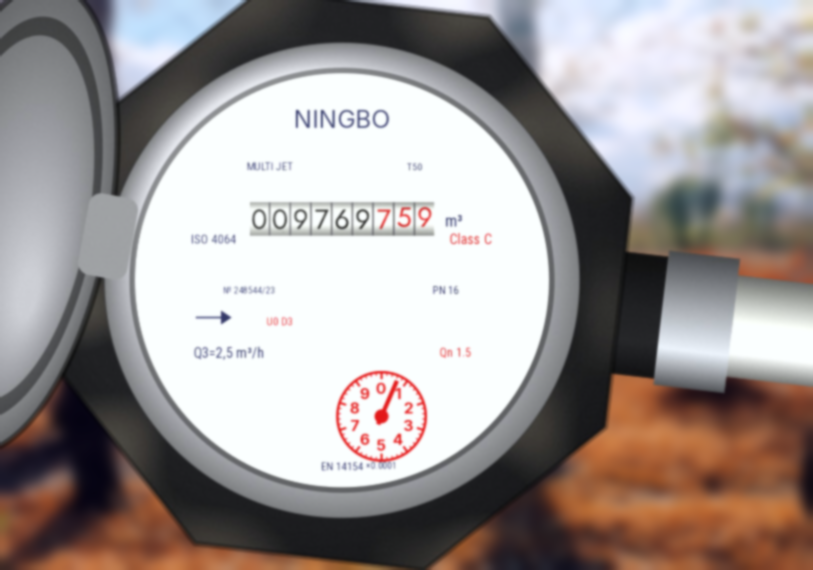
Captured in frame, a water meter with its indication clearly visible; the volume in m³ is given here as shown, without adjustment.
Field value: 9769.7590 m³
